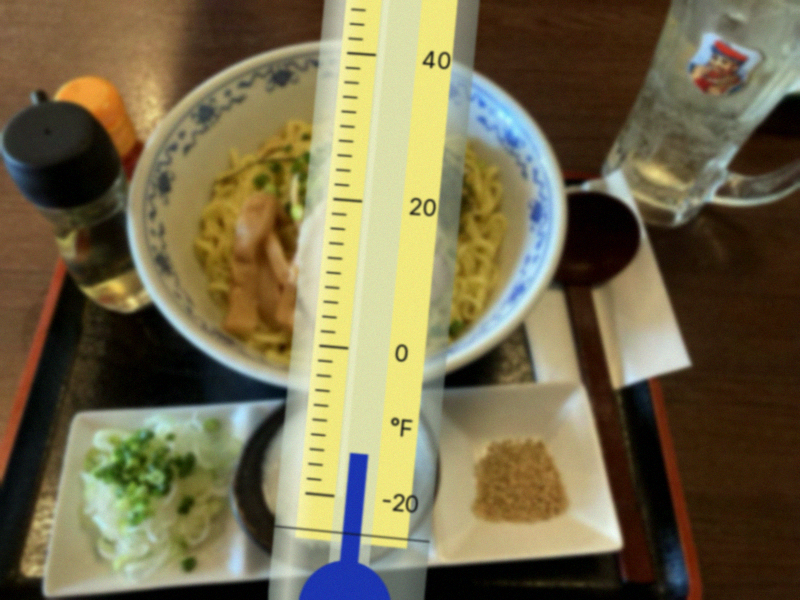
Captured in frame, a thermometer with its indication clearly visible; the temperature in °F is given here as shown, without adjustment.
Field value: -14 °F
